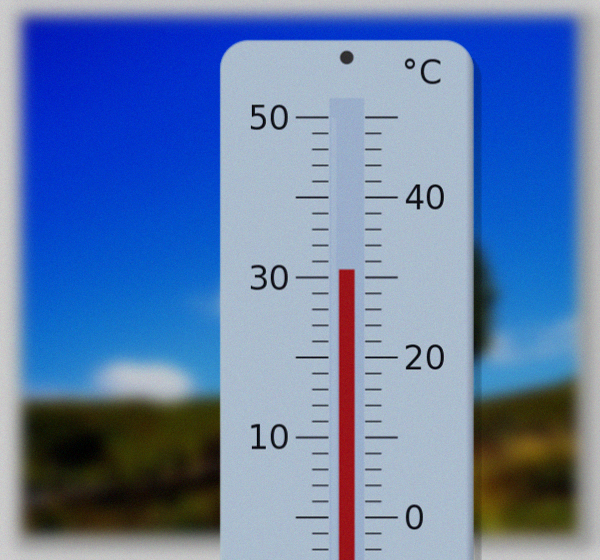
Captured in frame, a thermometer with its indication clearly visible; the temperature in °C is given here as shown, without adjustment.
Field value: 31 °C
